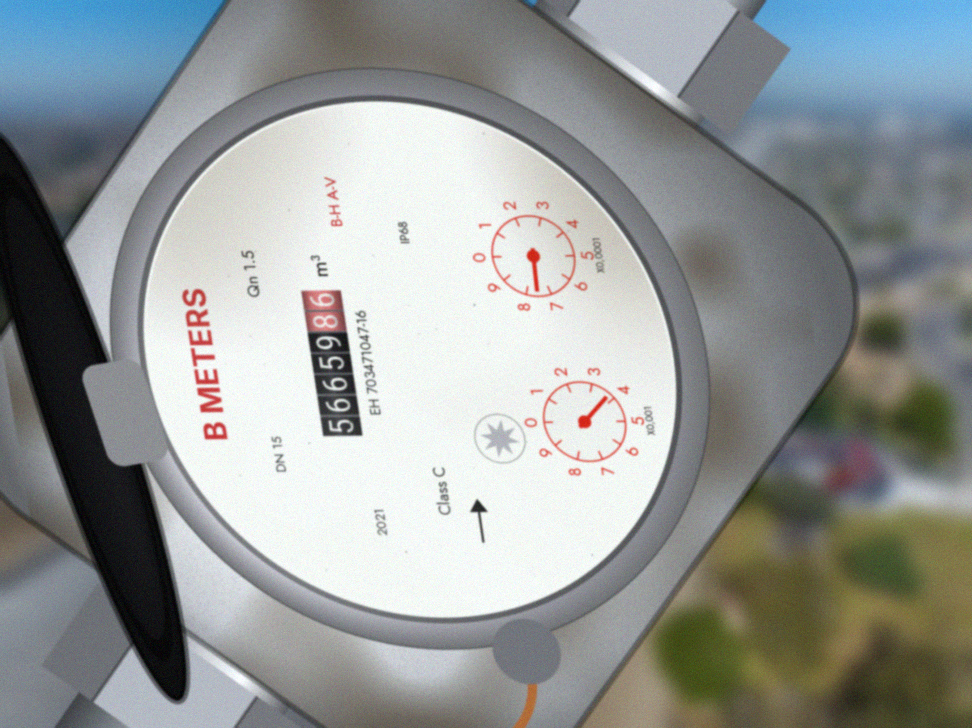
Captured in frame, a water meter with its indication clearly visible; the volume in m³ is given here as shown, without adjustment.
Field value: 56659.8637 m³
